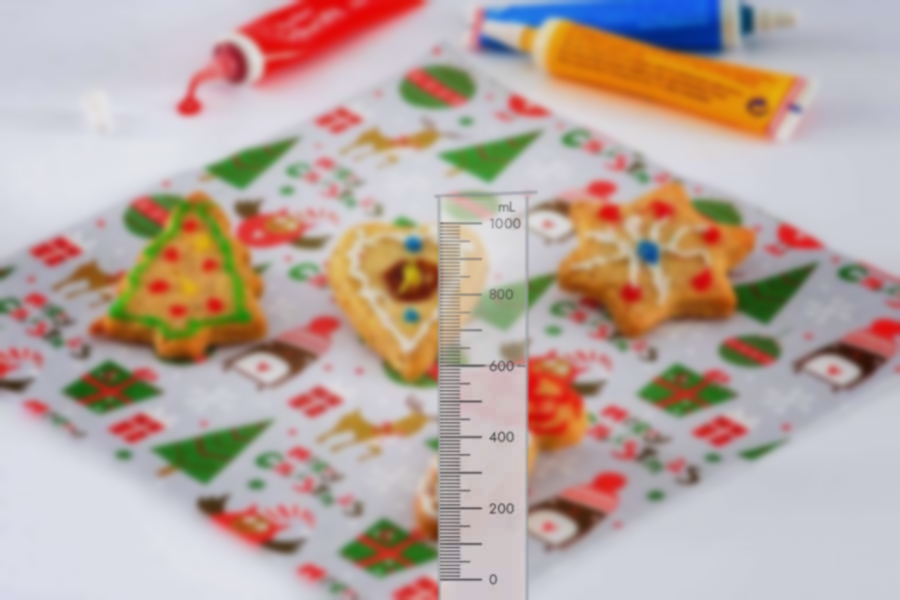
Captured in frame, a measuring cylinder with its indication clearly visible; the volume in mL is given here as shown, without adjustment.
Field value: 600 mL
